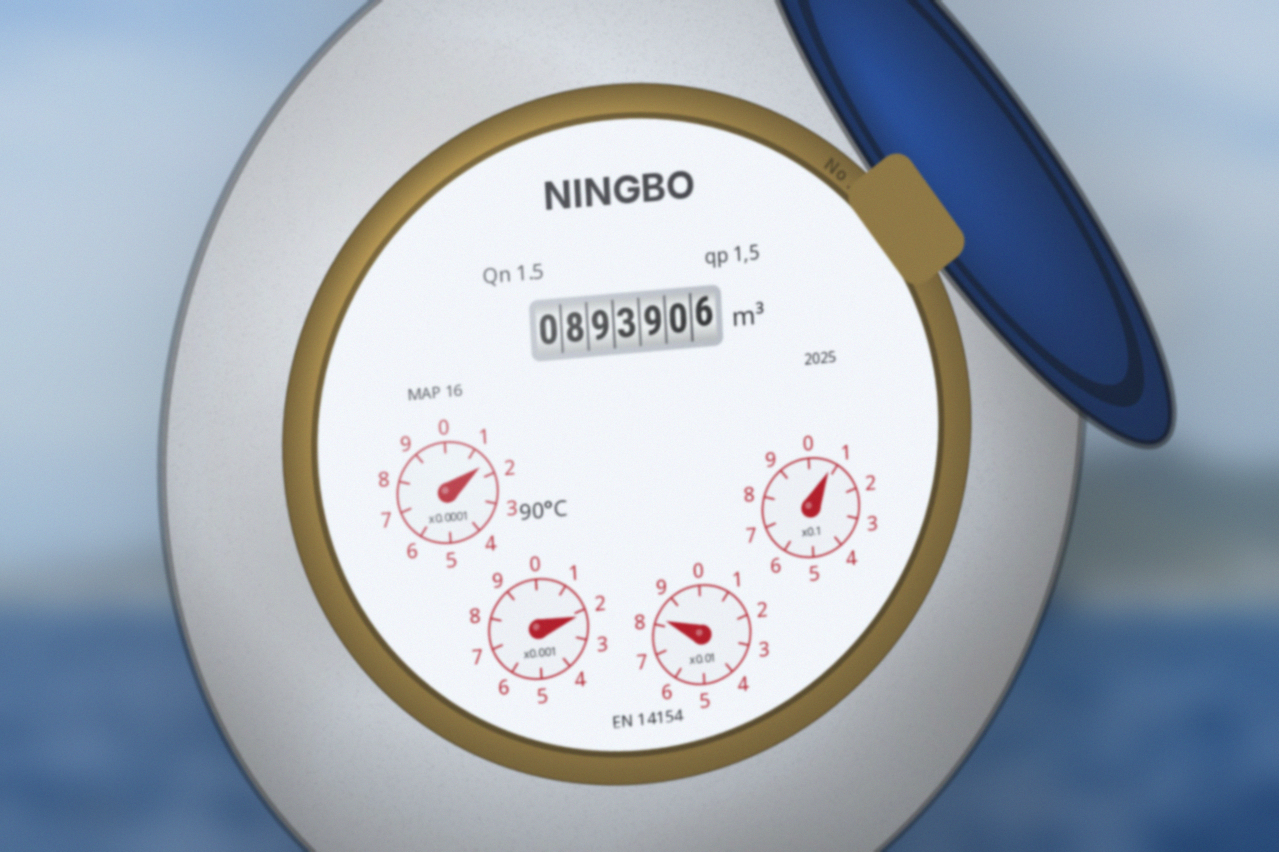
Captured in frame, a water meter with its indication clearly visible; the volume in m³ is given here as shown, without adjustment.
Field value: 893906.0821 m³
